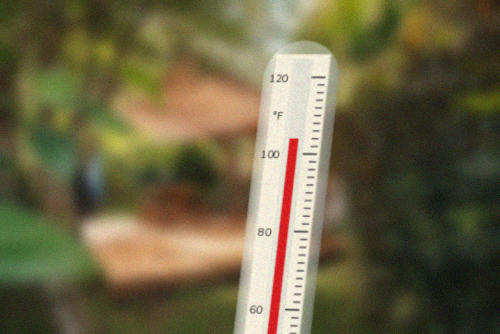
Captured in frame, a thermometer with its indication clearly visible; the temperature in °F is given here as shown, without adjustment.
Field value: 104 °F
